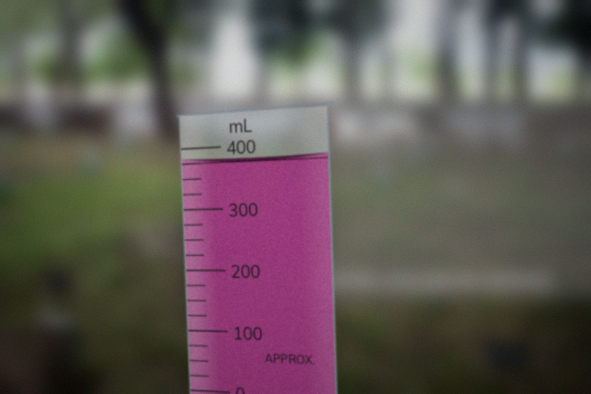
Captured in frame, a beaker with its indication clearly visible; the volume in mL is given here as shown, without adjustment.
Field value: 375 mL
